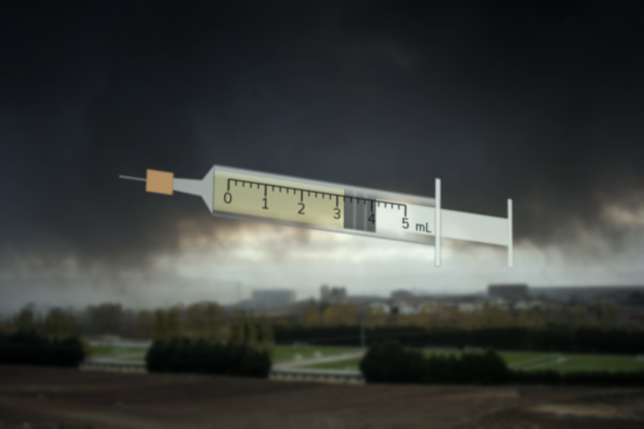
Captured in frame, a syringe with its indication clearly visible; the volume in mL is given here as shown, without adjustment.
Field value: 3.2 mL
